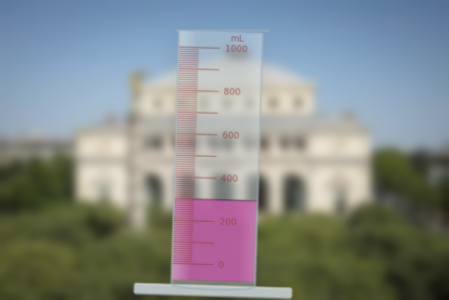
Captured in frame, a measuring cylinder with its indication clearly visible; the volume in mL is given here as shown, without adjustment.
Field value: 300 mL
